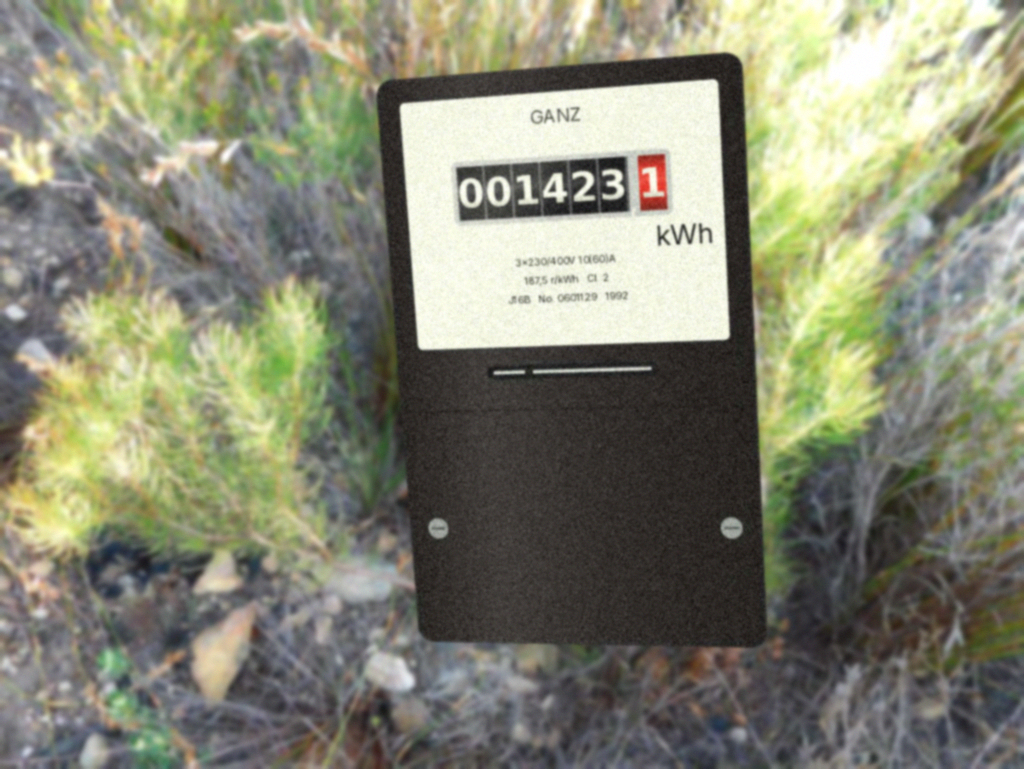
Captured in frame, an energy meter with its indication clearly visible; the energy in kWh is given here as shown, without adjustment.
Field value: 1423.1 kWh
